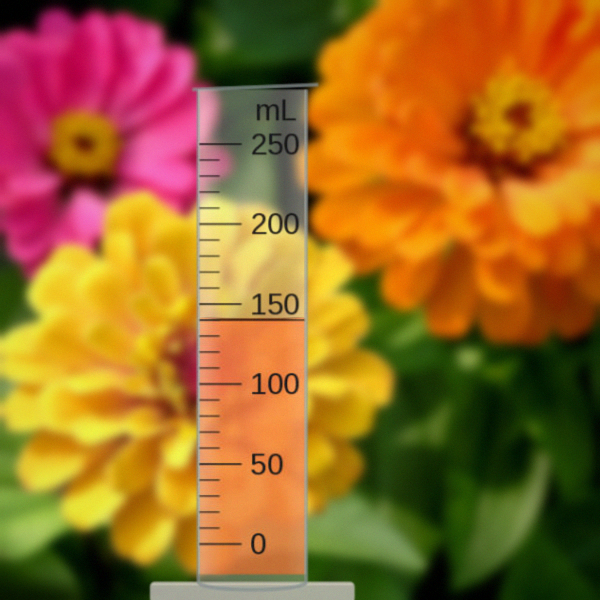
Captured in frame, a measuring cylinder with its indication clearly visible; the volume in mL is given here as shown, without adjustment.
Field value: 140 mL
